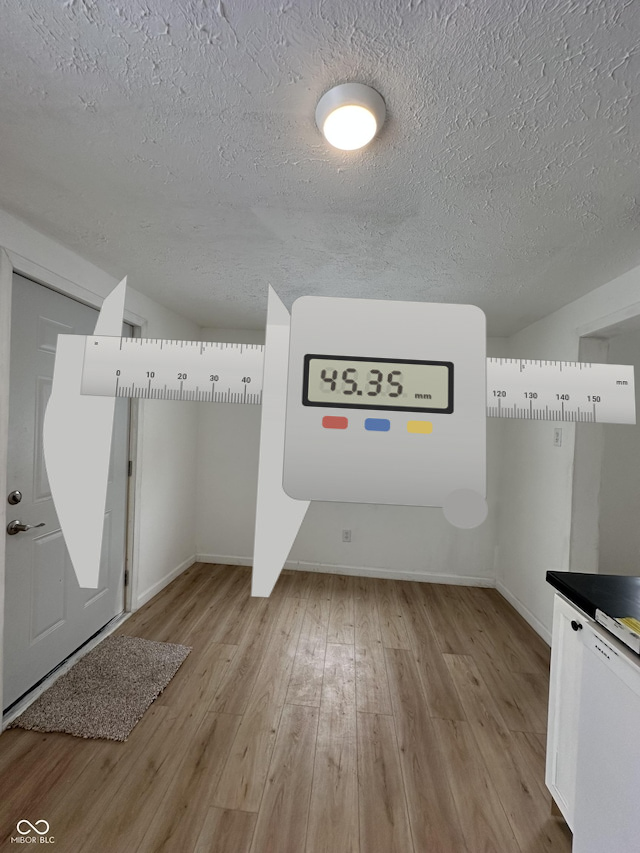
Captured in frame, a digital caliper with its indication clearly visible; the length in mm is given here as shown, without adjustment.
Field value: 45.35 mm
